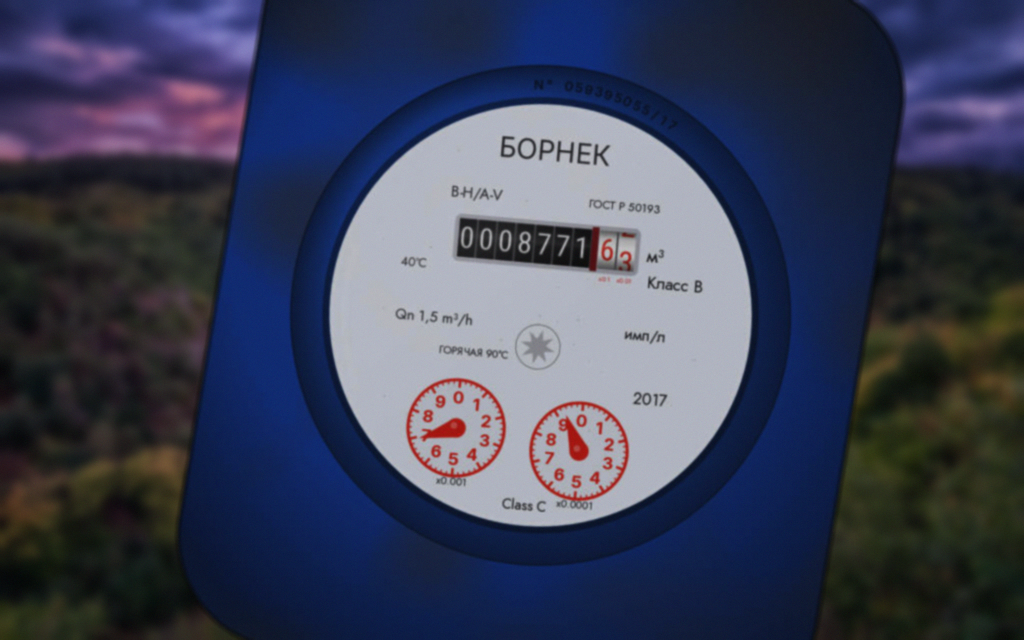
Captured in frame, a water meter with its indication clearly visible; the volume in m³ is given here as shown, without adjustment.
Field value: 8771.6269 m³
